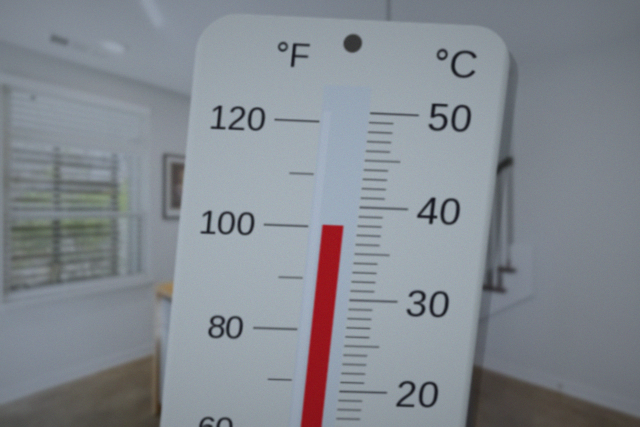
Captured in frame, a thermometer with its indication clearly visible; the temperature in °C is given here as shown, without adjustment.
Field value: 38 °C
